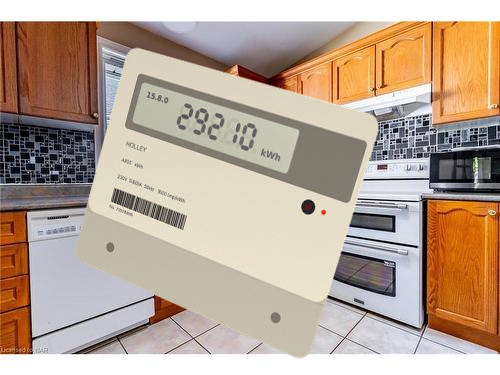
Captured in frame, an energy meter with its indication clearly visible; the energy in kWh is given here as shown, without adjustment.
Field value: 29210 kWh
